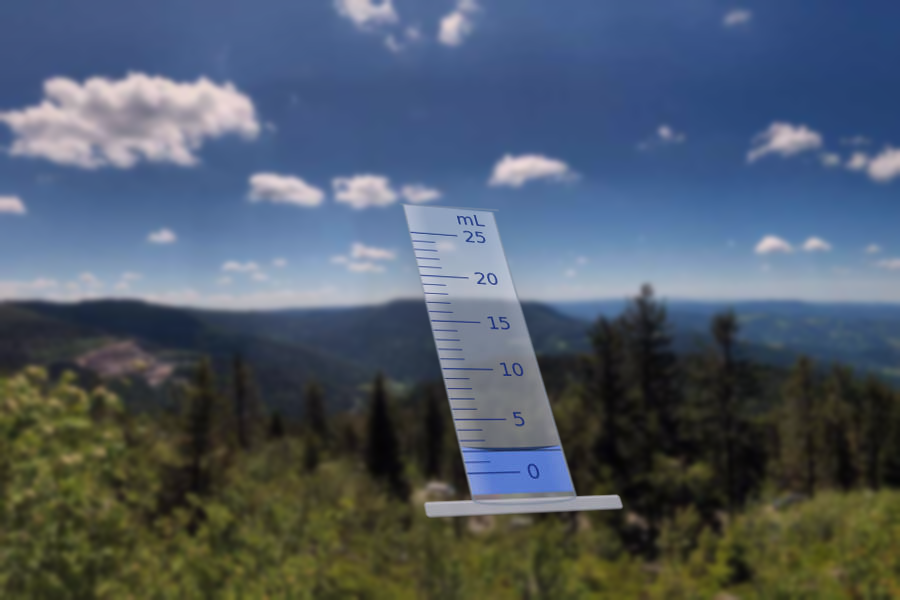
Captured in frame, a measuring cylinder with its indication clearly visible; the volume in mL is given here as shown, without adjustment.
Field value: 2 mL
